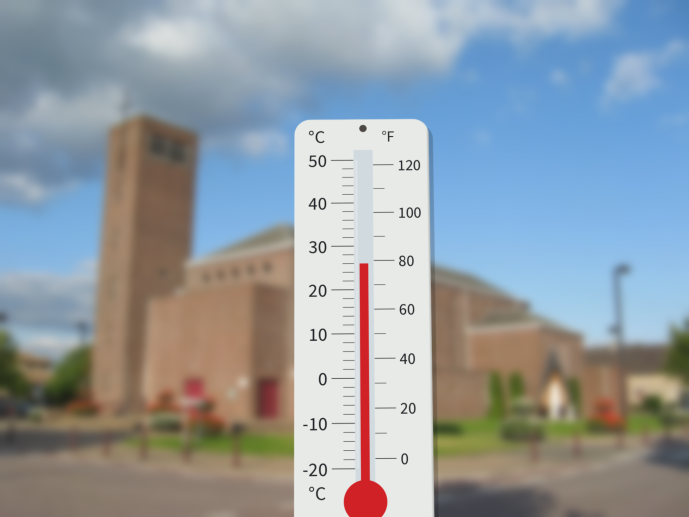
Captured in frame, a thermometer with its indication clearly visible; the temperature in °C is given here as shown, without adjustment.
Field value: 26 °C
